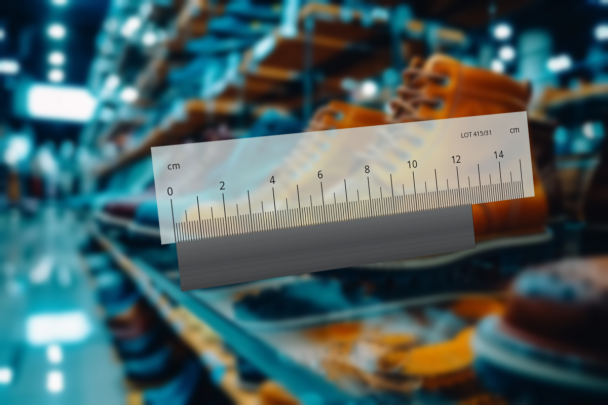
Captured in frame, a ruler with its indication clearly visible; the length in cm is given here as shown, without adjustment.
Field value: 12.5 cm
